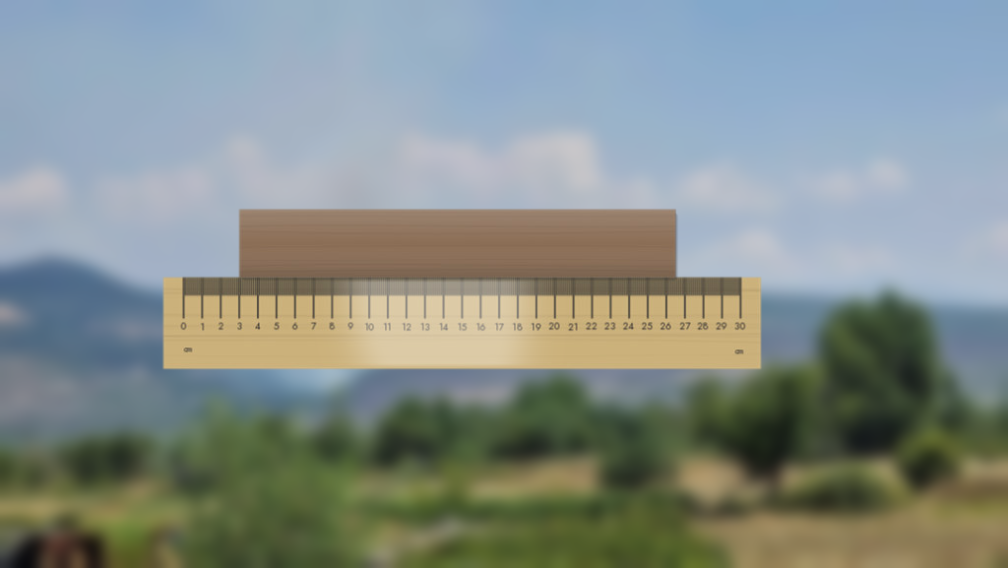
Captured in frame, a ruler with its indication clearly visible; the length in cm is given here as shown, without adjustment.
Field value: 23.5 cm
